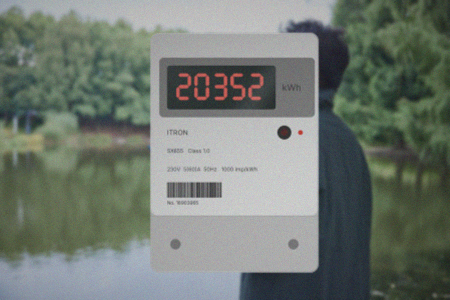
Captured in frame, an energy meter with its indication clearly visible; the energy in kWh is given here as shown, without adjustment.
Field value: 20352 kWh
